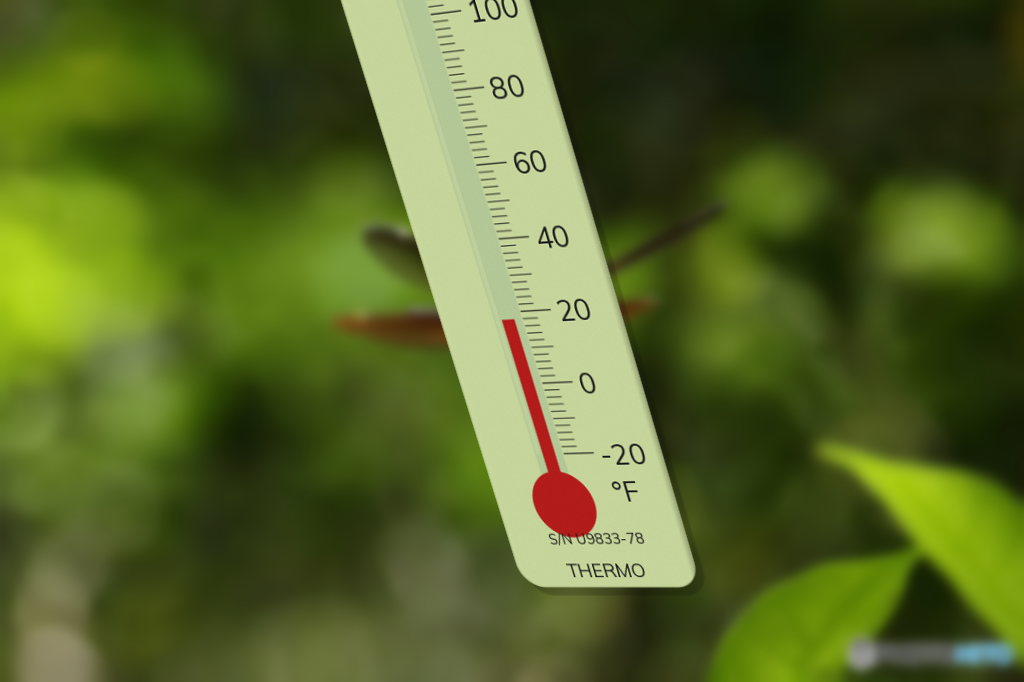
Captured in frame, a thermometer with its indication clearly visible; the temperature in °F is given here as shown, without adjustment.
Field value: 18 °F
